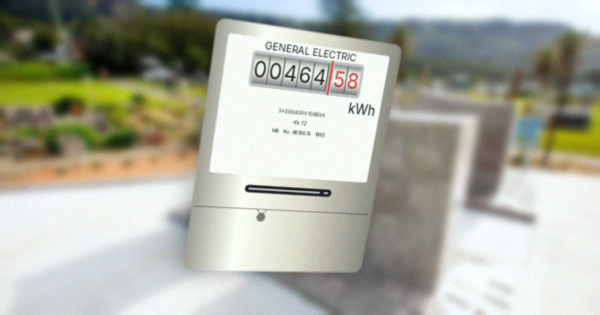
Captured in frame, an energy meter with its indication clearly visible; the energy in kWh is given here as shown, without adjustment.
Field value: 464.58 kWh
